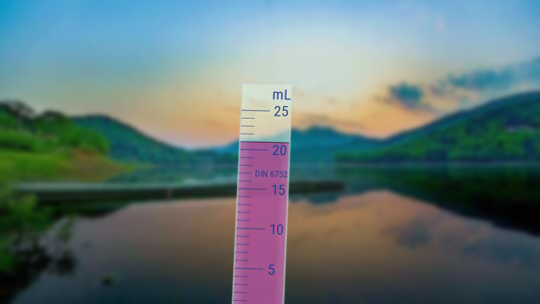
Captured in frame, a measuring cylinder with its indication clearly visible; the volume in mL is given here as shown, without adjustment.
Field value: 21 mL
